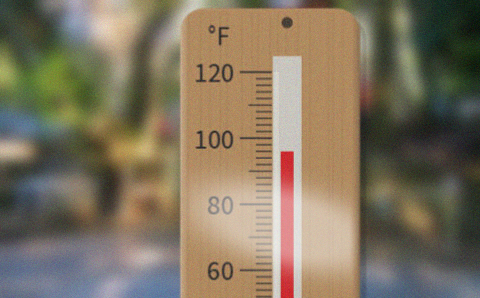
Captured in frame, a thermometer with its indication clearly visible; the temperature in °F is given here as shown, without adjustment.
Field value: 96 °F
